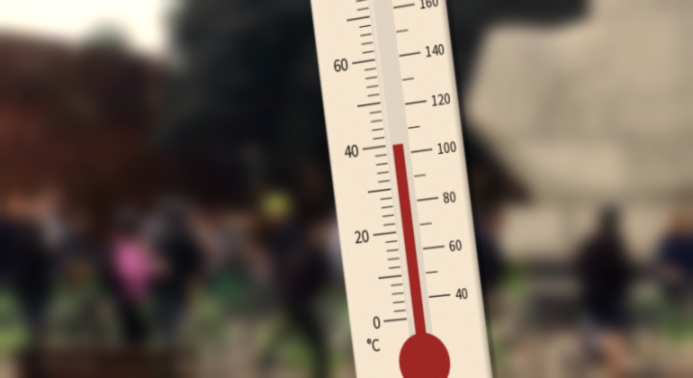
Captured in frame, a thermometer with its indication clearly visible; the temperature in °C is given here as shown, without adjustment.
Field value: 40 °C
